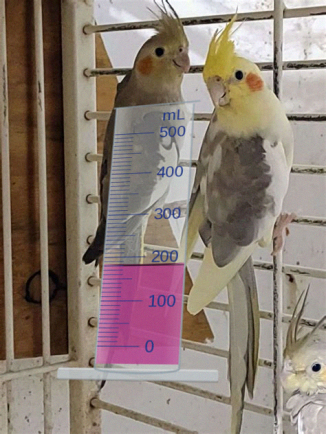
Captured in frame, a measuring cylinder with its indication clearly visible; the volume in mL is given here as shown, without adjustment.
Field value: 180 mL
